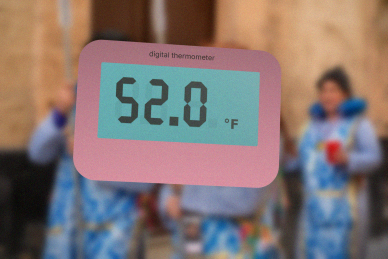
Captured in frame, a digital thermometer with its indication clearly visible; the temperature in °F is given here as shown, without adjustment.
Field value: 52.0 °F
